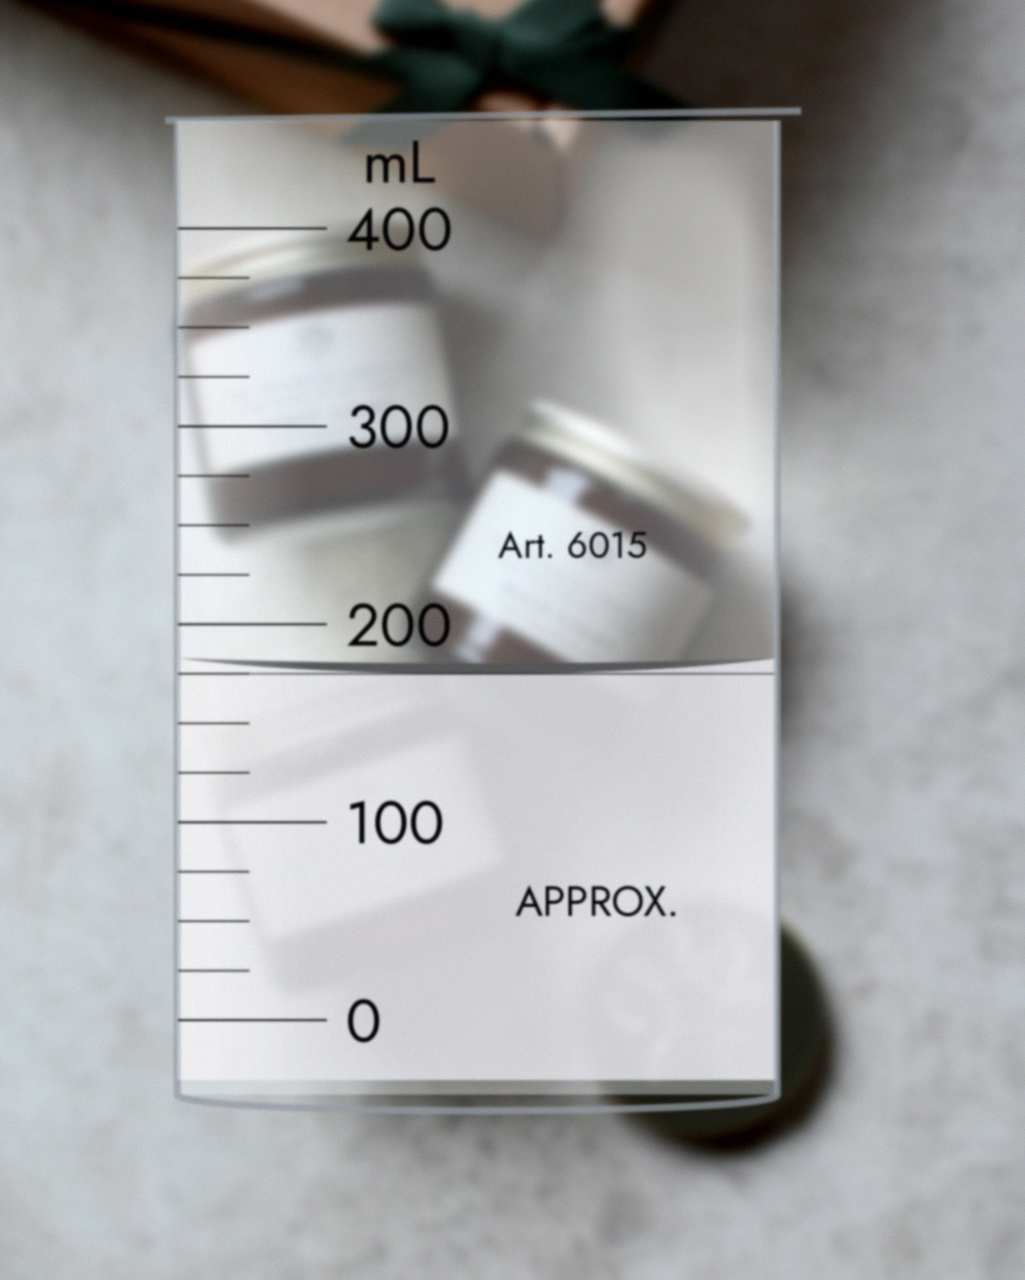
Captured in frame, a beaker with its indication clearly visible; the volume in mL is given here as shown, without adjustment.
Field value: 175 mL
